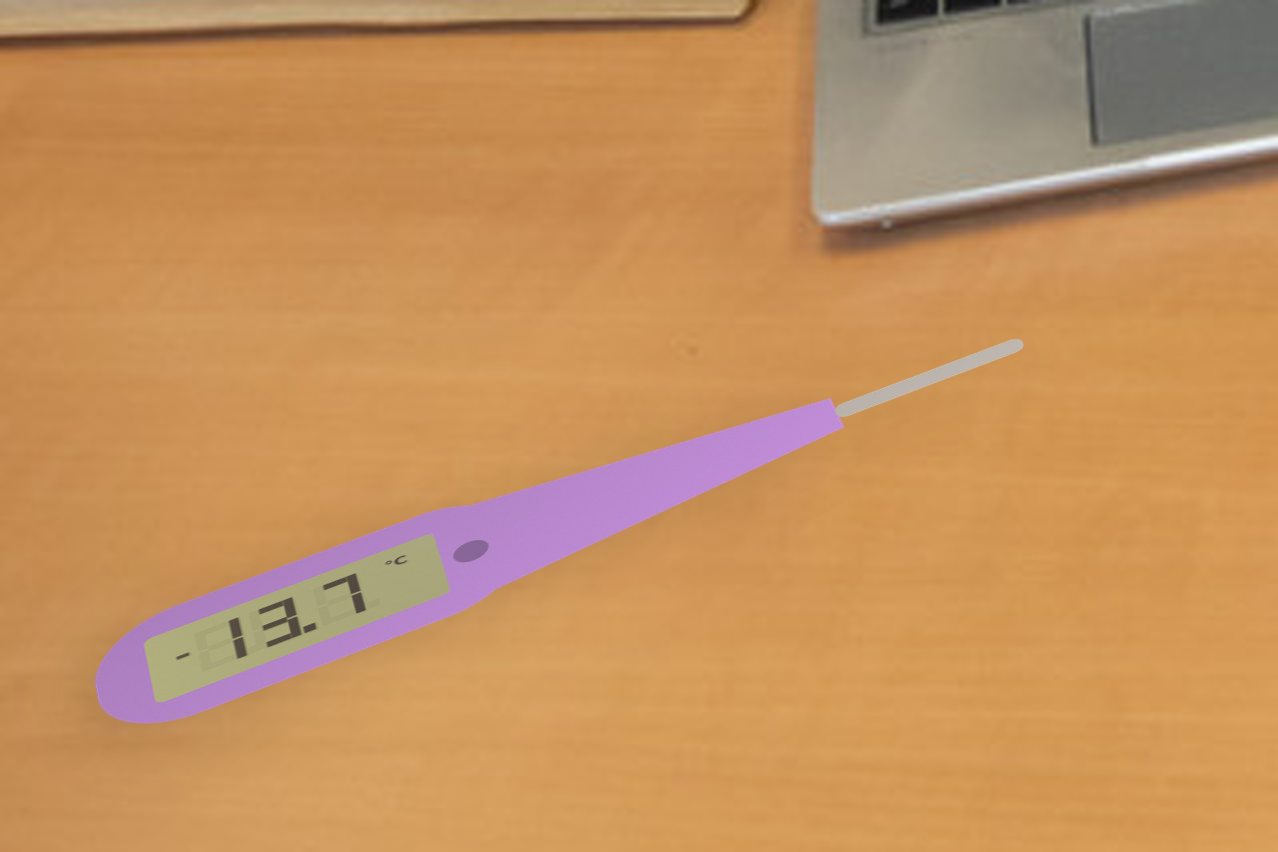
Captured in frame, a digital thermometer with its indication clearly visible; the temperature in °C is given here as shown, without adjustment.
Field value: -13.7 °C
